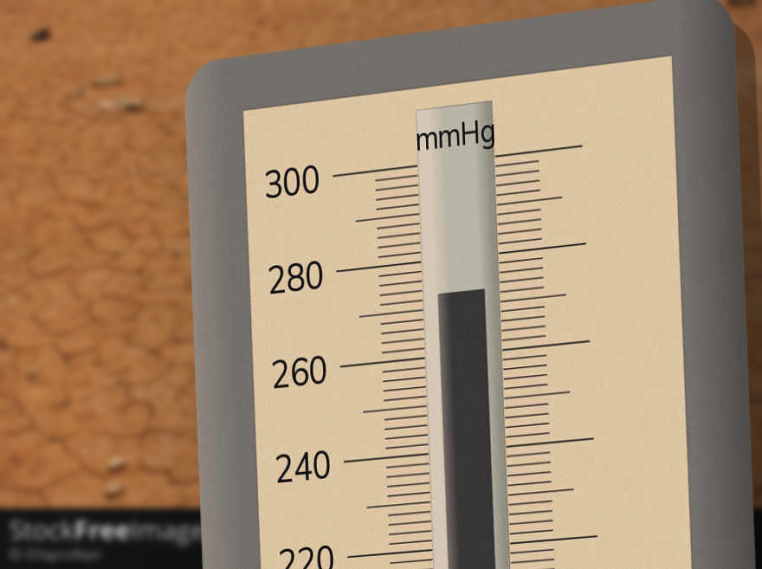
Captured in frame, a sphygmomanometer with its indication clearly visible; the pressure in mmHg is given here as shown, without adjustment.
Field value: 273 mmHg
